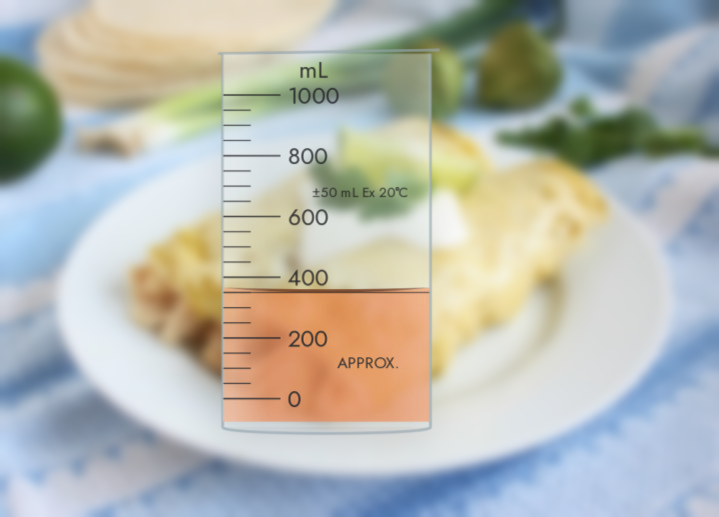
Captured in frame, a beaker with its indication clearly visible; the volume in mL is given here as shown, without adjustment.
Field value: 350 mL
